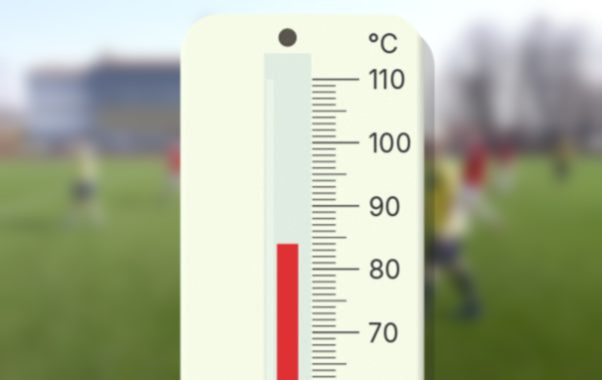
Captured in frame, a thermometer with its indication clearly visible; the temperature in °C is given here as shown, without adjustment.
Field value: 84 °C
